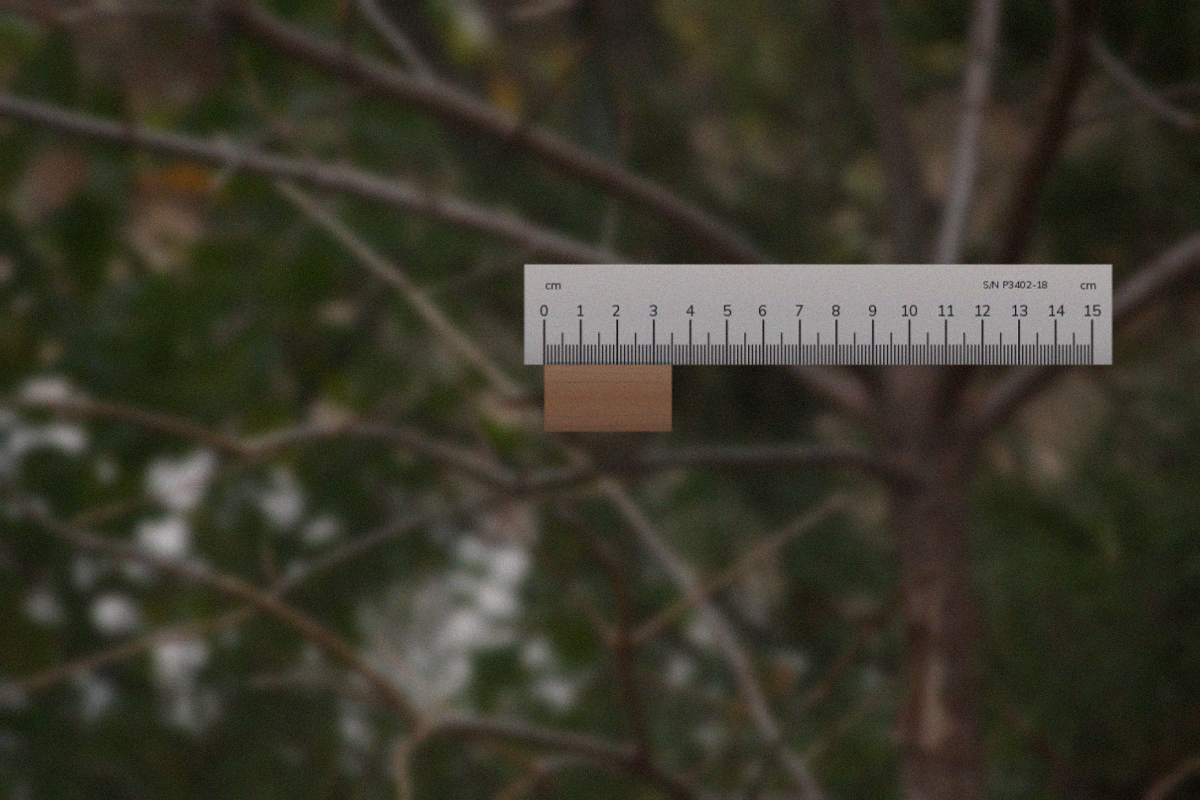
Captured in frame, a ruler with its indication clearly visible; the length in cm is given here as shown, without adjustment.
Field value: 3.5 cm
